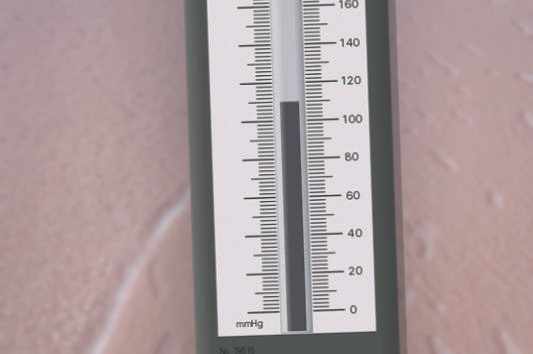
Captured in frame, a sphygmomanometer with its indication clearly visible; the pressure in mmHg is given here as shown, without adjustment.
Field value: 110 mmHg
